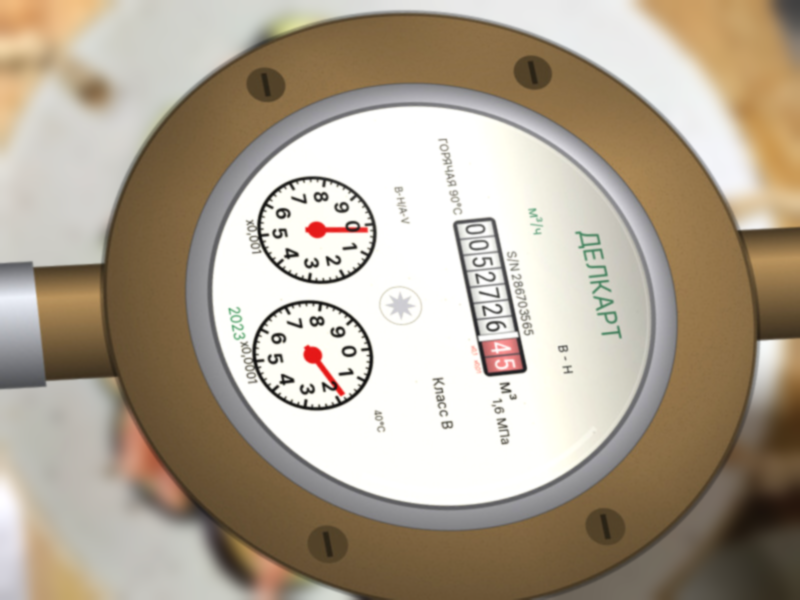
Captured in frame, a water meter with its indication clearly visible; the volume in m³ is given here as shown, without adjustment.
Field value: 52726.4501 m³
